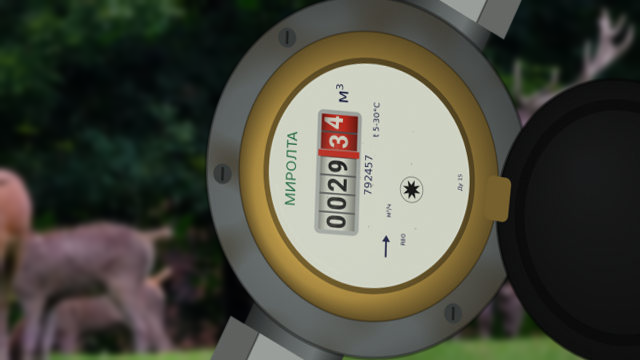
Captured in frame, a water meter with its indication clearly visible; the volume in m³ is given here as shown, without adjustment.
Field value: 29.34 m³
